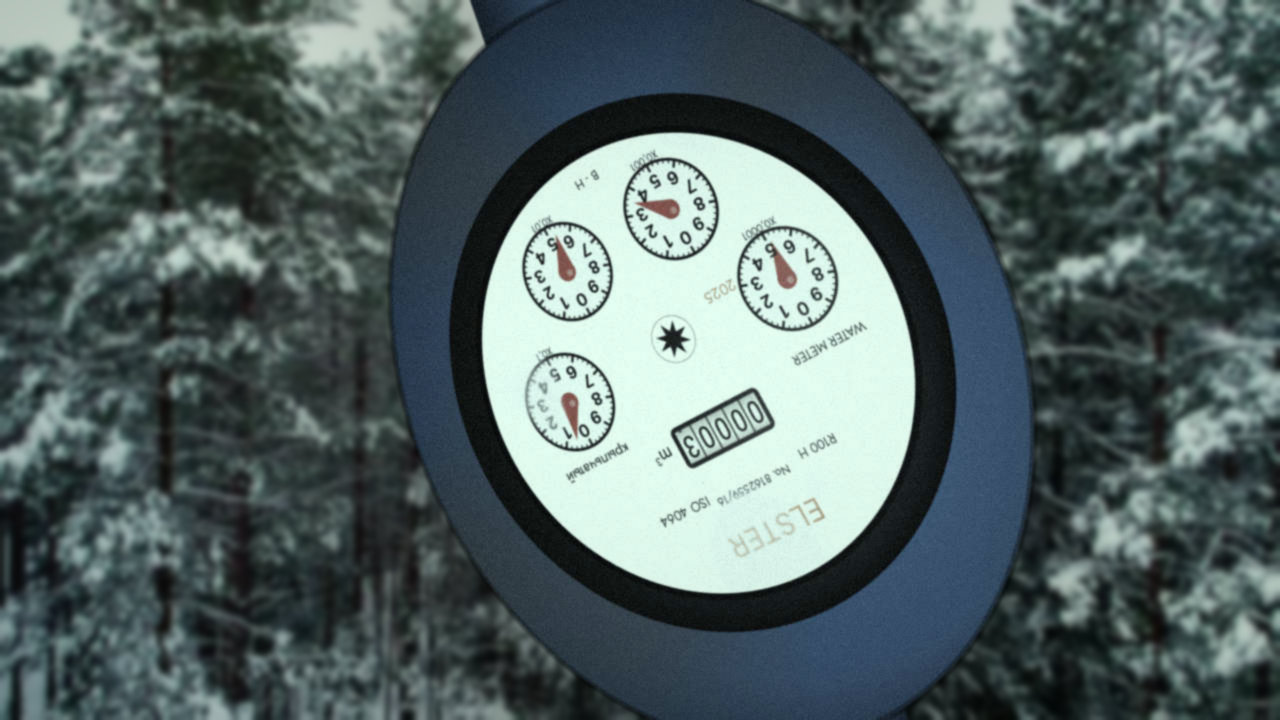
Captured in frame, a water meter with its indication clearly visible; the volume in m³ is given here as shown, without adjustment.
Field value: 3.0535 m³
